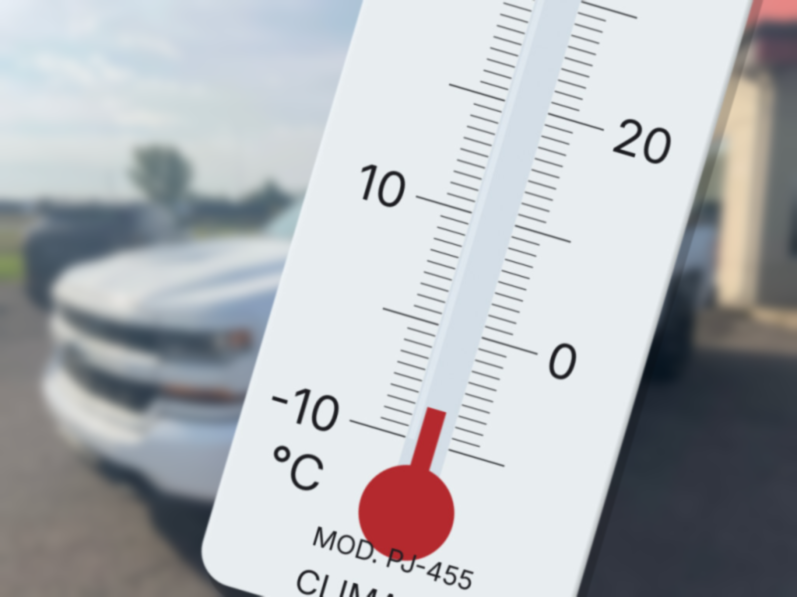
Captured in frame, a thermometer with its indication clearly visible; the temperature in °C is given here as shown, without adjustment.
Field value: -7 °C
